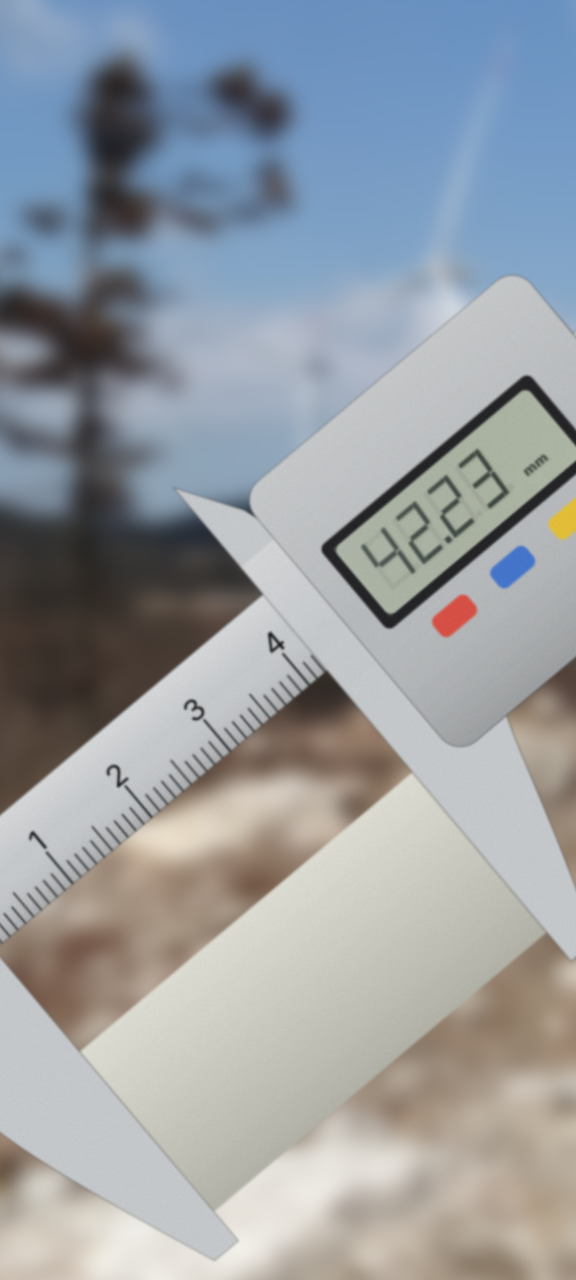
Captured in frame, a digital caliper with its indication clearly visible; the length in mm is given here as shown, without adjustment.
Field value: 42.23 mm
